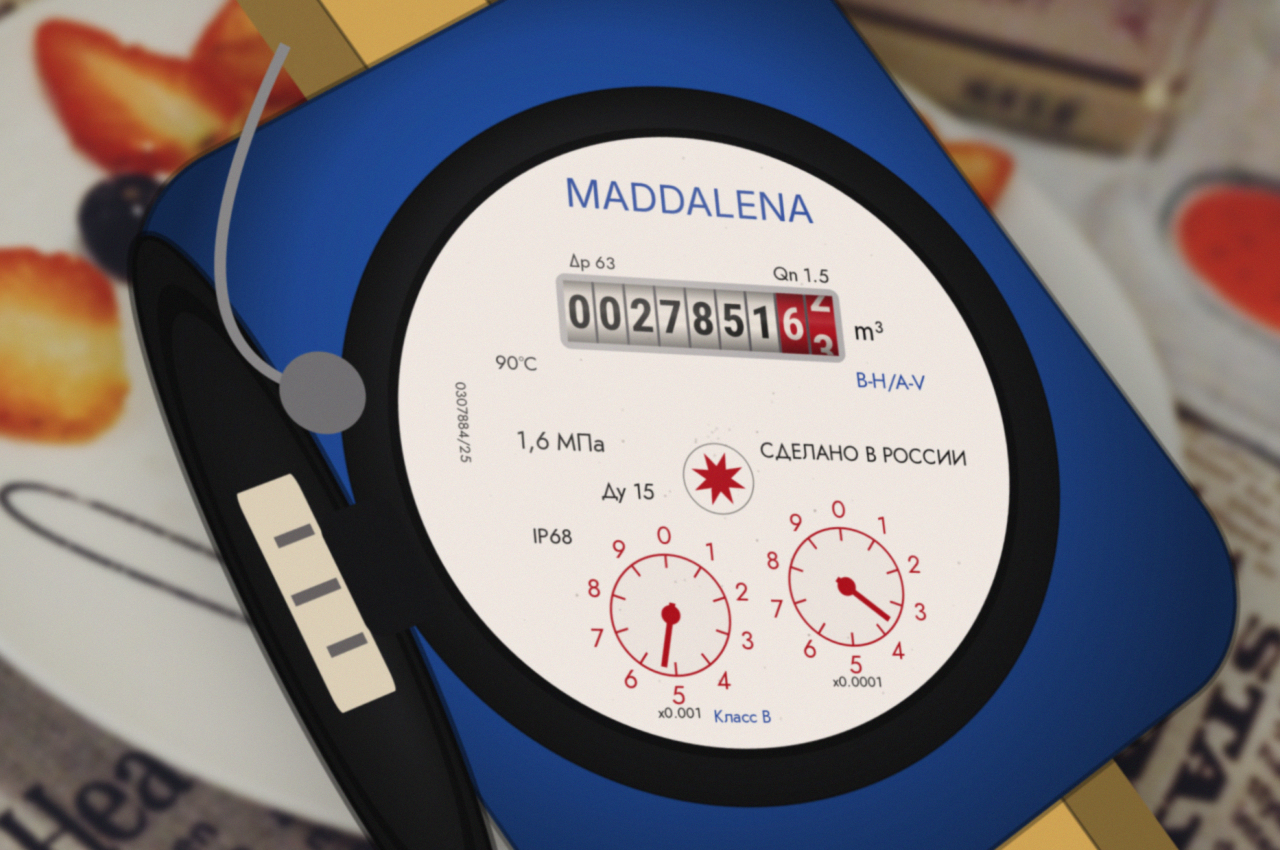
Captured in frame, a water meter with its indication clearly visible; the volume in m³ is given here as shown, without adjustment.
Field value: 27851.6253 m³
